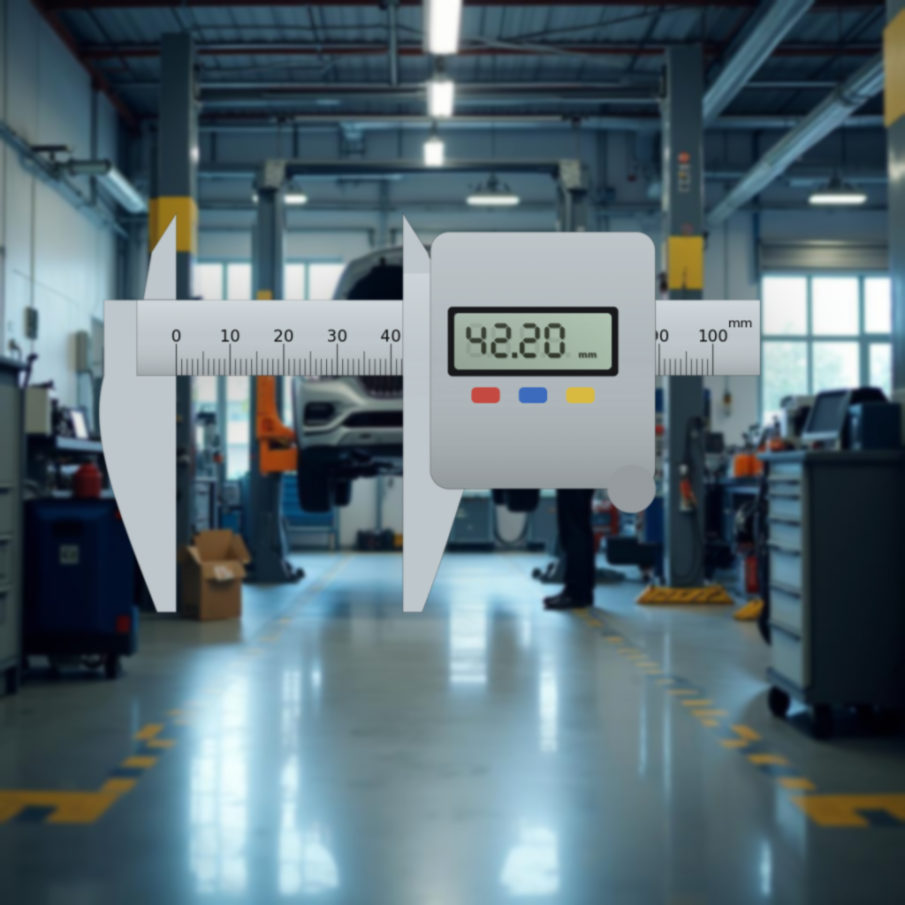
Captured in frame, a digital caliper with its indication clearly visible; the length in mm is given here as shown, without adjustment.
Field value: 42.20 mm
